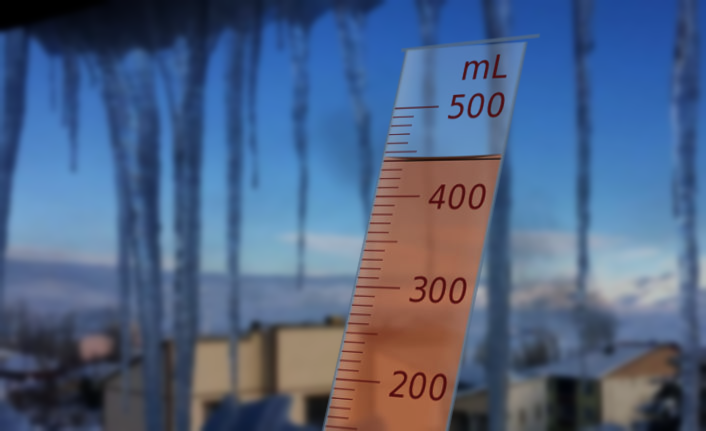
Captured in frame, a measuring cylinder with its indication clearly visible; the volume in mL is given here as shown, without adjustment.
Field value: 440 mL
